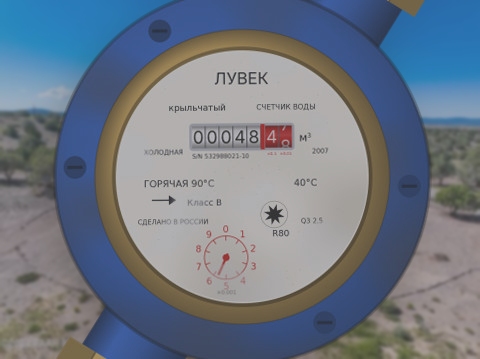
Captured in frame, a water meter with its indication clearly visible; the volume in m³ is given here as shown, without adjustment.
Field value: 48.475 m³
